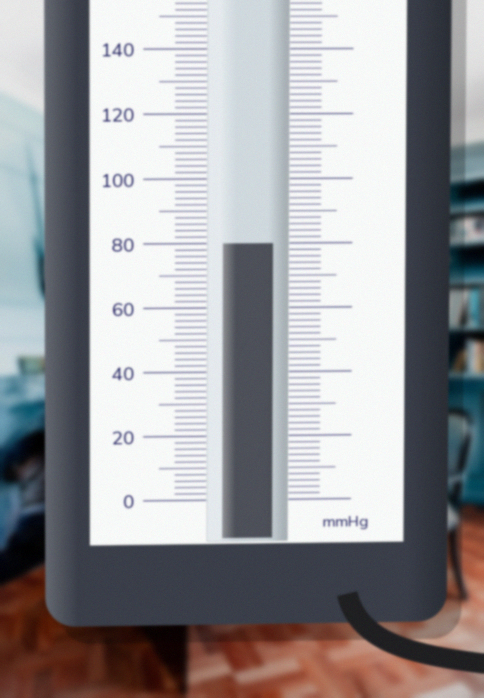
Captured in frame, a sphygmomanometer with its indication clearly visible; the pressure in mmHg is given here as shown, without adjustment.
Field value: 80 mmHg
